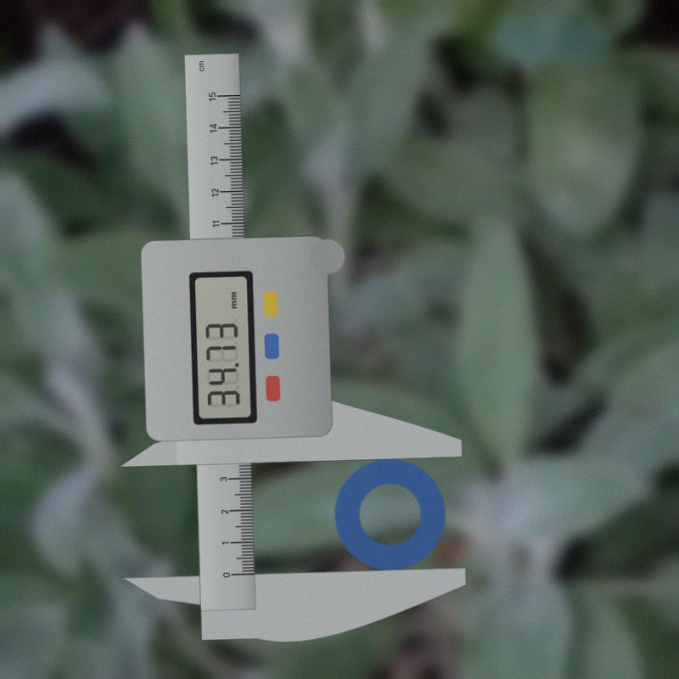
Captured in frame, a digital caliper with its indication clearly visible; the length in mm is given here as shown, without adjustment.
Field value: 34.73 mm
